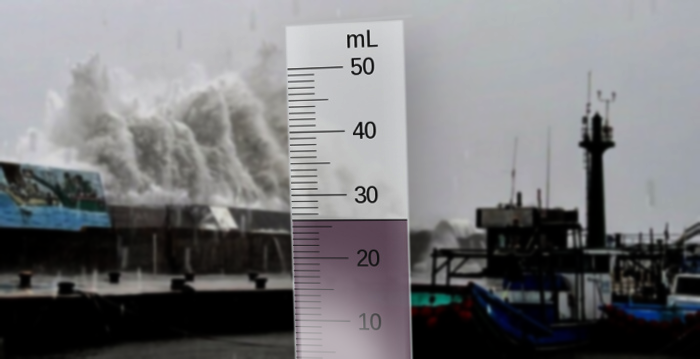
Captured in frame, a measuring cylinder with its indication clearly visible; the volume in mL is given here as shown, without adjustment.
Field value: 26 mL
